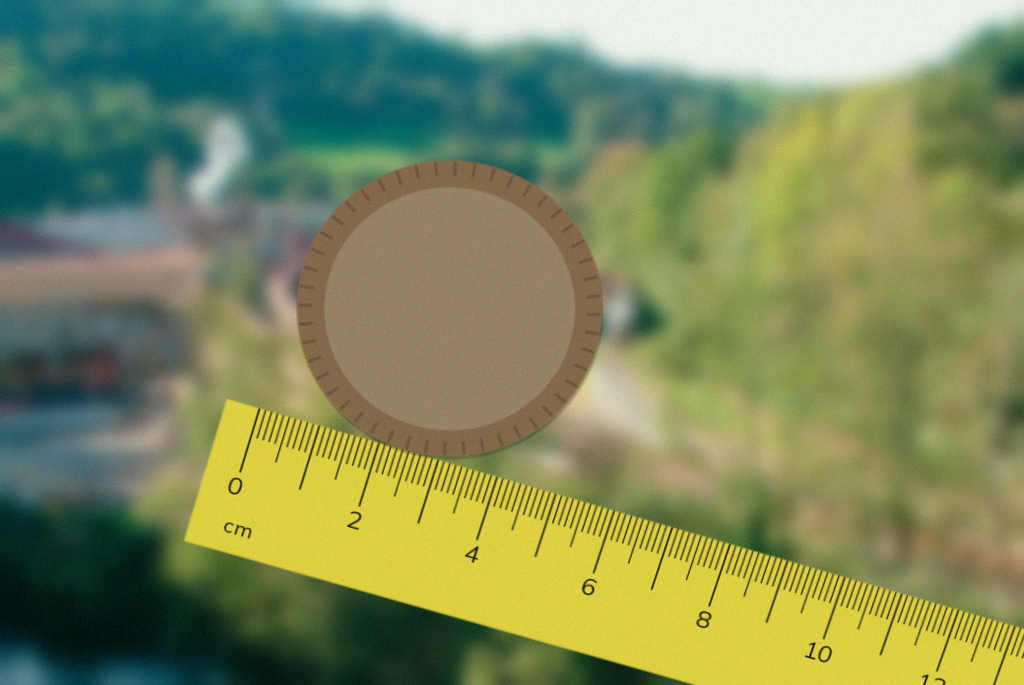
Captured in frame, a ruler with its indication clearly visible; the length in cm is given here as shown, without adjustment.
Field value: 4.9 cm
